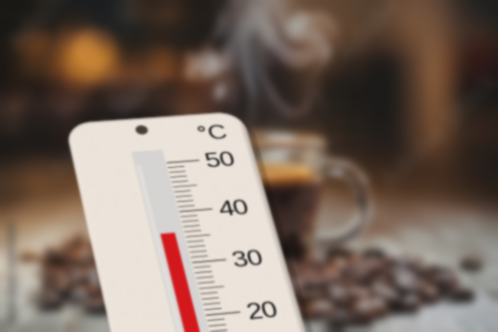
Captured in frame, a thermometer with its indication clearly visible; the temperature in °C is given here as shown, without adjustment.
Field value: 36 °C
